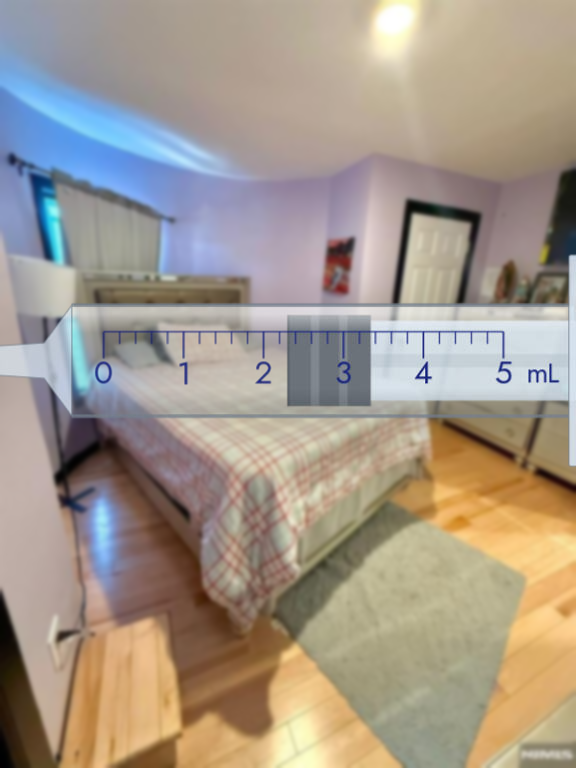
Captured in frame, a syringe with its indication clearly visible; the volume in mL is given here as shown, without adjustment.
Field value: 2.3 mL
